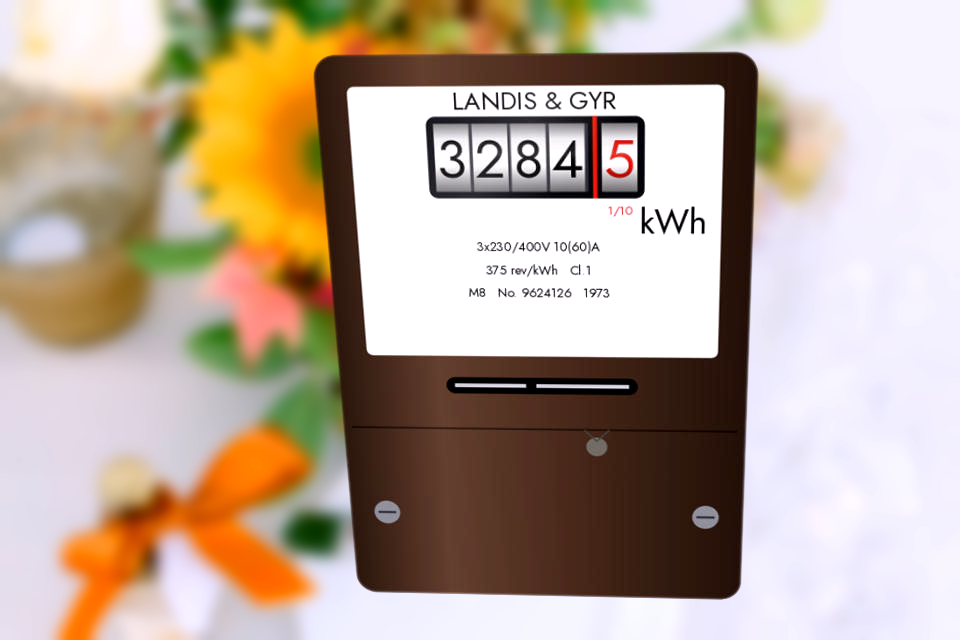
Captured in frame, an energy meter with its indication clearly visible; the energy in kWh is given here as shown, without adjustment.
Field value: 3284.5 kWh
